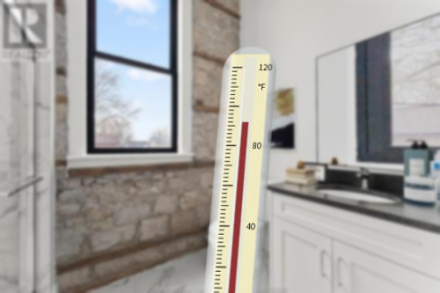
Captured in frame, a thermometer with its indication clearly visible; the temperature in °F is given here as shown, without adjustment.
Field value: 92 °F
